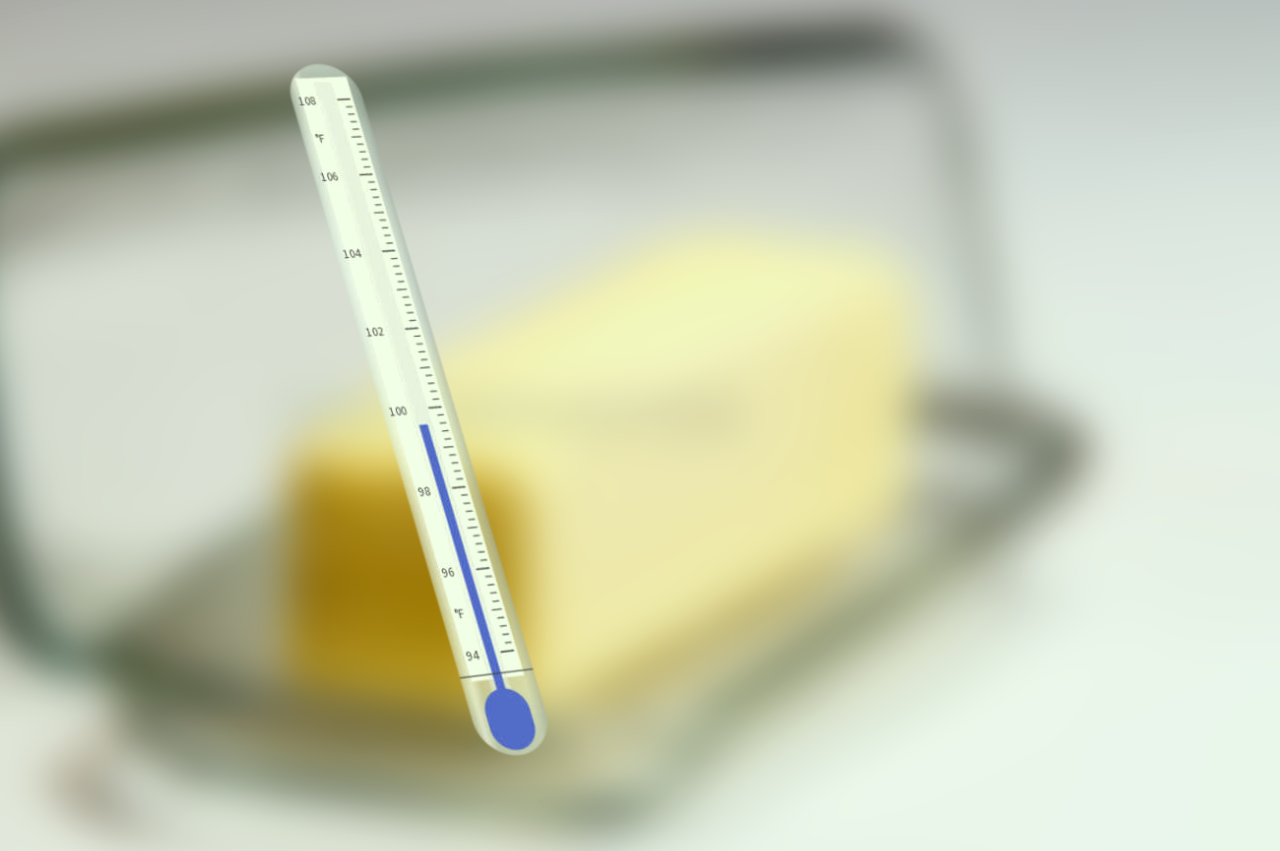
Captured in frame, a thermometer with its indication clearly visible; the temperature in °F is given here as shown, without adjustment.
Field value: 99.6 °F
